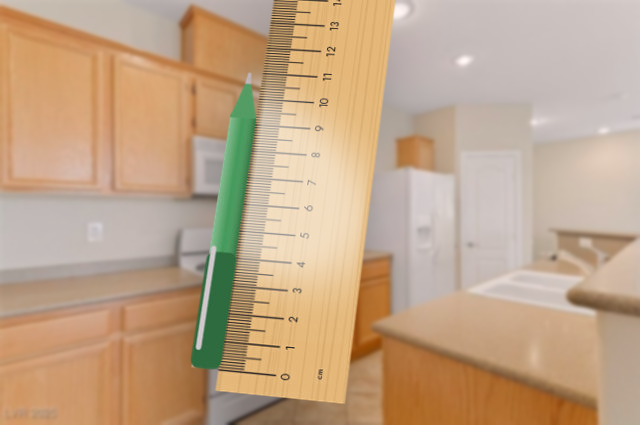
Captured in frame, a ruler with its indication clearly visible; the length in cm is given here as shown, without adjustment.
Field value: 11 cm
